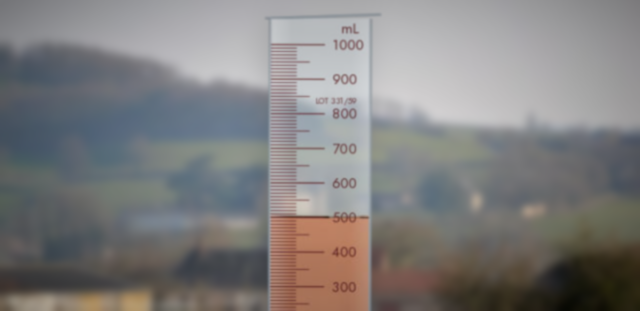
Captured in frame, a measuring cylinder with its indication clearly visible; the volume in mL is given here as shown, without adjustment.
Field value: 500 mL
